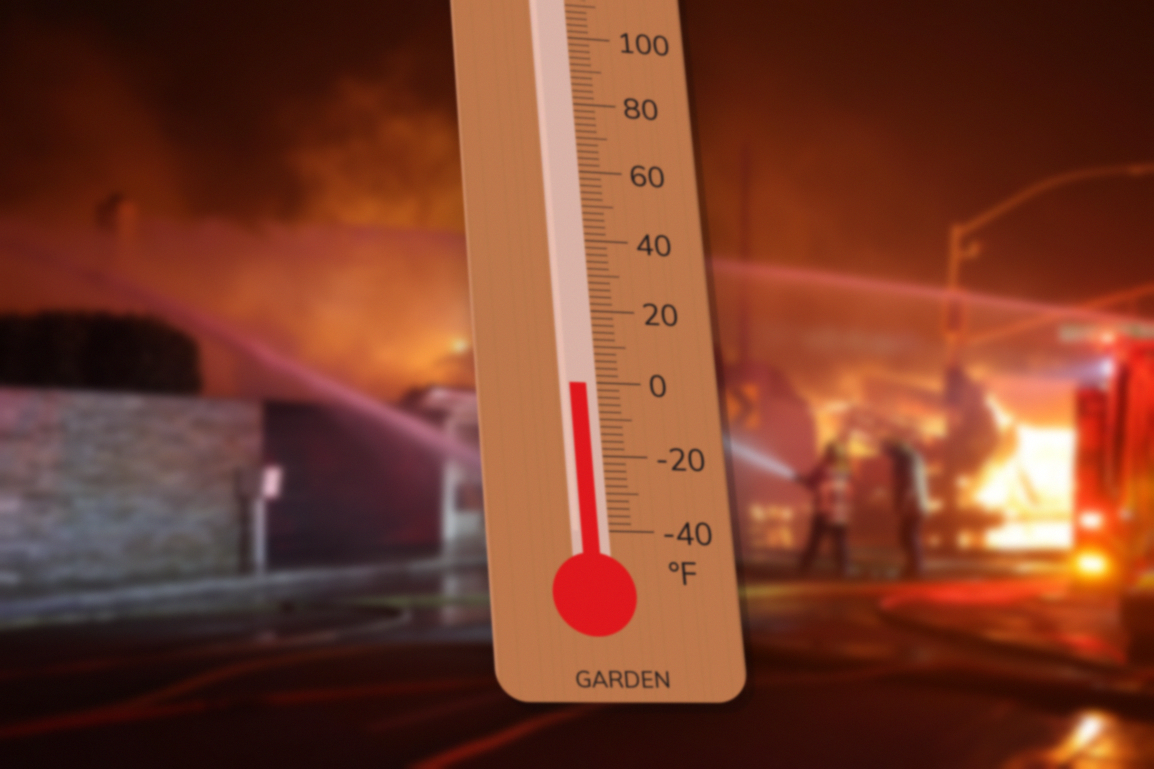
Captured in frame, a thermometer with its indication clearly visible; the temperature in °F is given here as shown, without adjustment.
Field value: 0 °F
